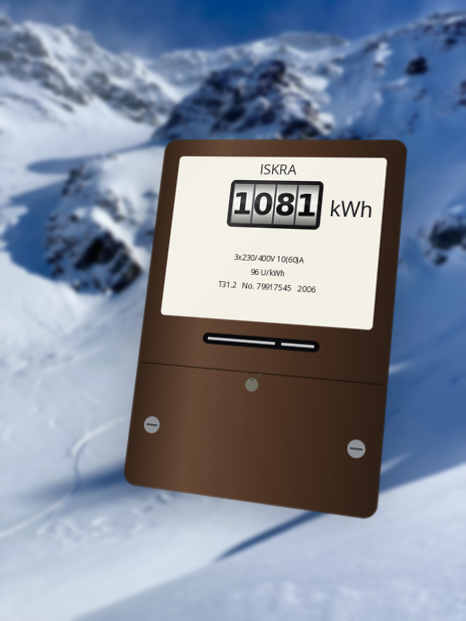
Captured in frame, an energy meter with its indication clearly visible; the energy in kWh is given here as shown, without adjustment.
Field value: 1081 kWh
